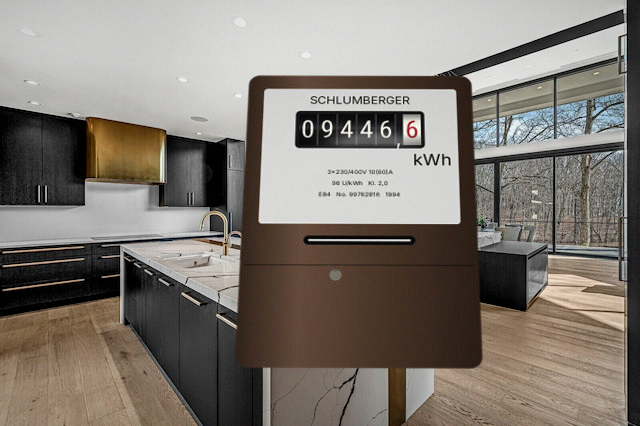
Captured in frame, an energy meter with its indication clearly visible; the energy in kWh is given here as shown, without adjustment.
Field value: 9446.6 kWh
